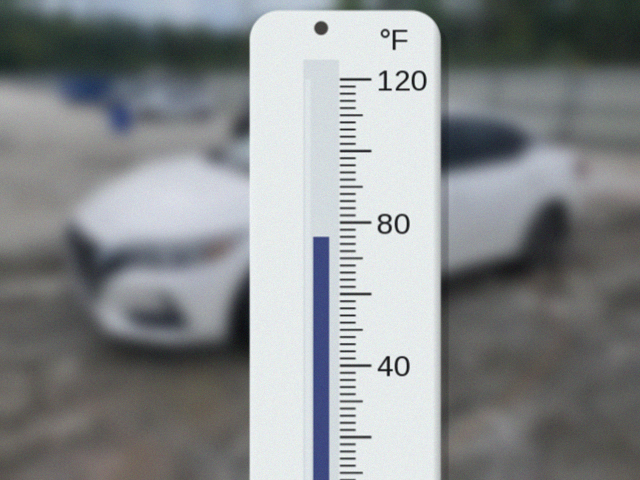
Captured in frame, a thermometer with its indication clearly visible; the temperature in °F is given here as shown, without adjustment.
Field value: 76 °F
